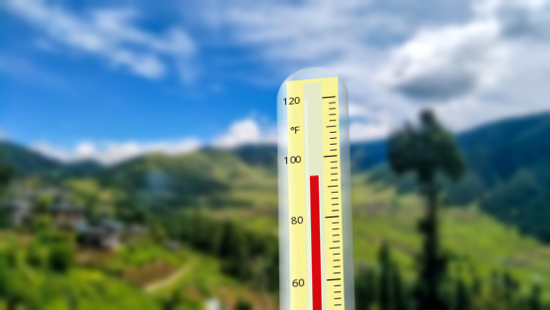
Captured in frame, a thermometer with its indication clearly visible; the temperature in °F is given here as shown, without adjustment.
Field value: 94 °F
